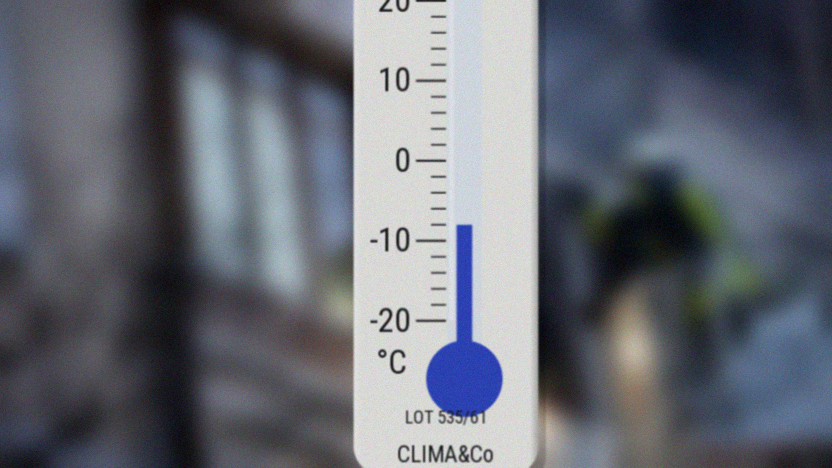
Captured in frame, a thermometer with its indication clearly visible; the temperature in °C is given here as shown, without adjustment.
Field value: -8 °C
